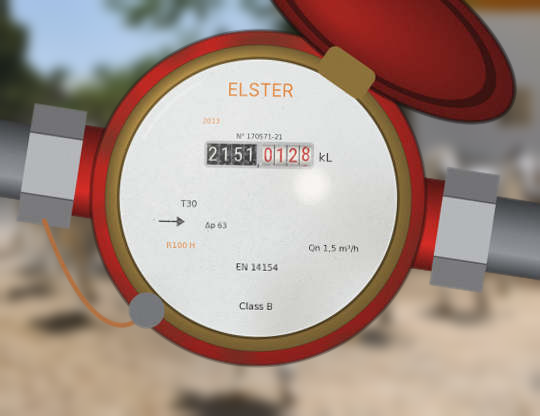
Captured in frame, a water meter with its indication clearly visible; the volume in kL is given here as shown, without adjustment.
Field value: 2151.0128 kL
